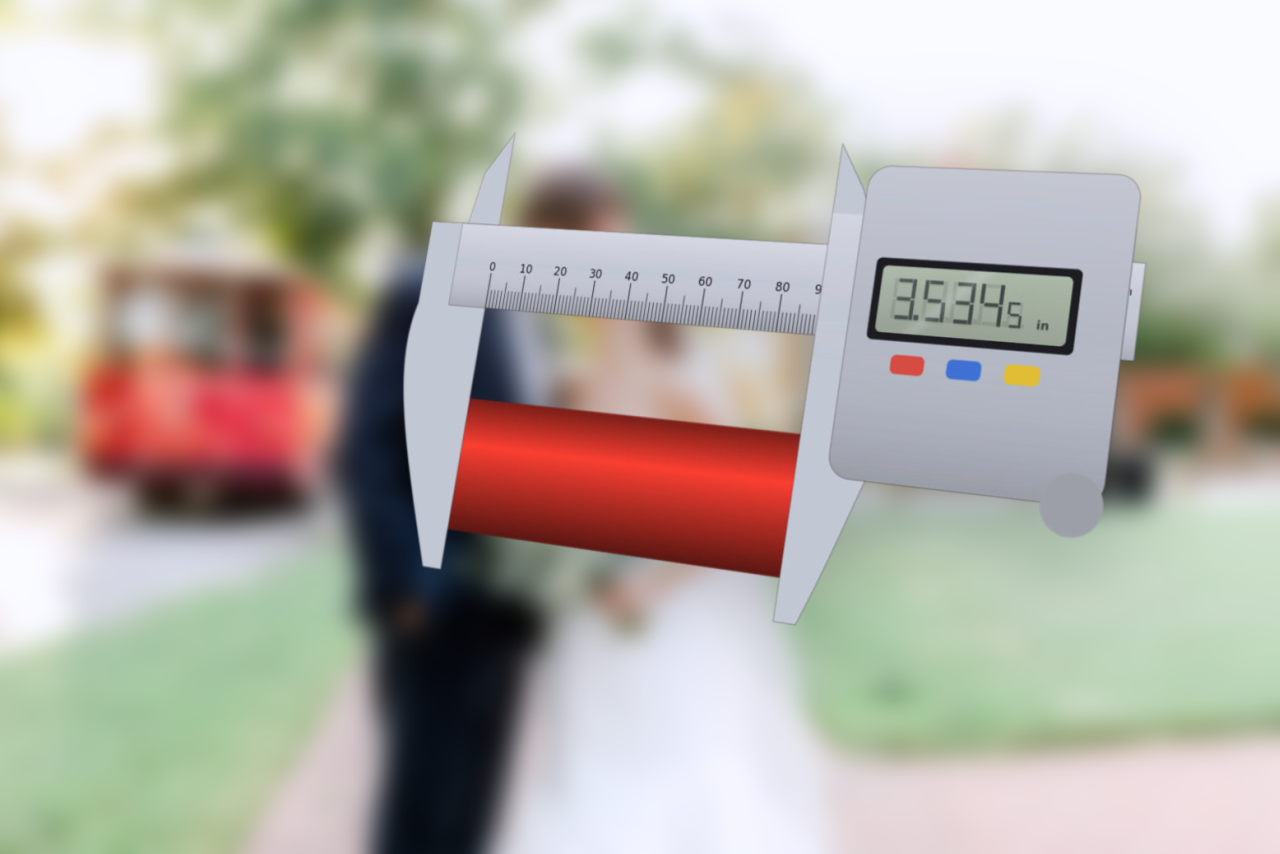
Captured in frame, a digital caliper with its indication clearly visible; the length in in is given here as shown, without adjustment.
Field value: 3.5345 in
